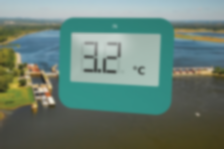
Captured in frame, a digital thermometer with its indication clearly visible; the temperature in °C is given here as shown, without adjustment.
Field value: 3.2 °C
